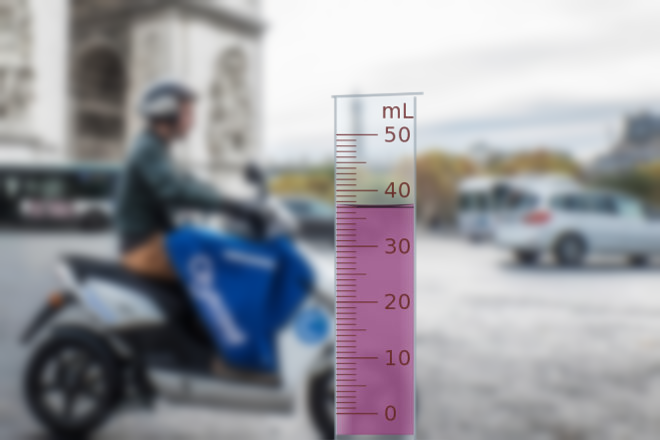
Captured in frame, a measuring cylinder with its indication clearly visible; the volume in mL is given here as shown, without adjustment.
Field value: 37 mL
